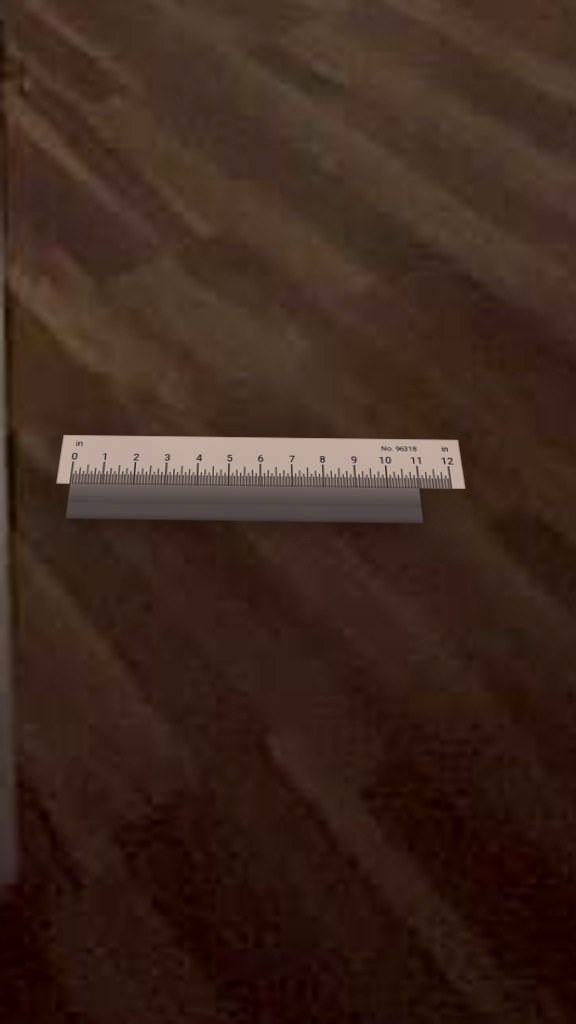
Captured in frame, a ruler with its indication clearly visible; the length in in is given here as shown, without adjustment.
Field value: 11 in
